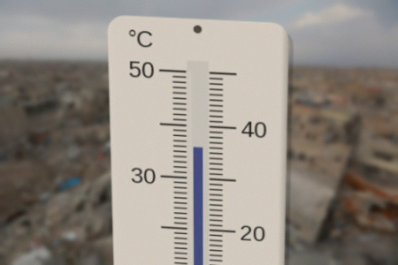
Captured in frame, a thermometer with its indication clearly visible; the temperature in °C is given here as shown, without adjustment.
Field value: 36 °C
